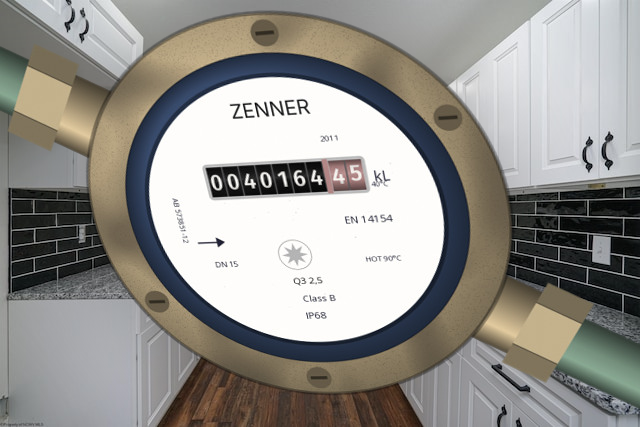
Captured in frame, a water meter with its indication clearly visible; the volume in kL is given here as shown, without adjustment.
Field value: 40164.45 kL
